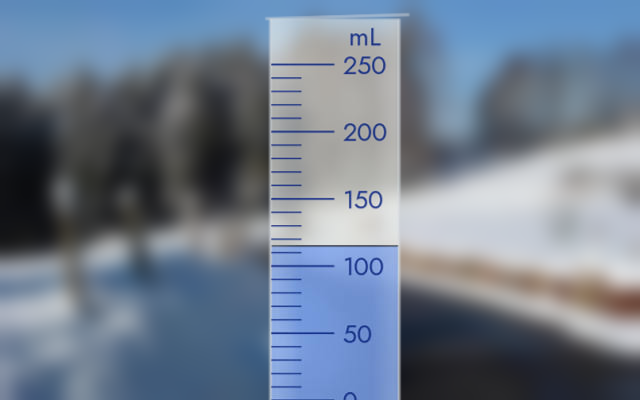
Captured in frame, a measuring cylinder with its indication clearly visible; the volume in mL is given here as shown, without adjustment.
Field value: 115 mL
